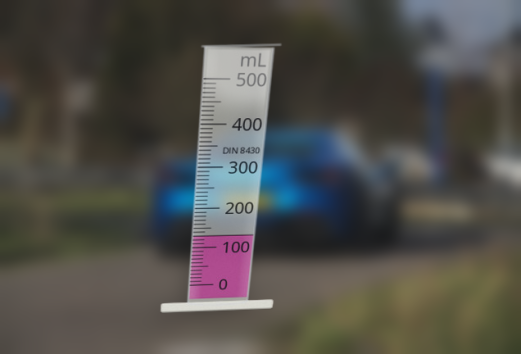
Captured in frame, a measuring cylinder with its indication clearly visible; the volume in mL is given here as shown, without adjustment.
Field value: 130 mL
